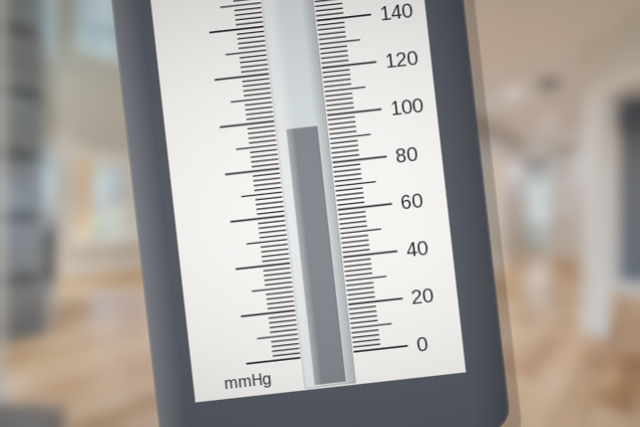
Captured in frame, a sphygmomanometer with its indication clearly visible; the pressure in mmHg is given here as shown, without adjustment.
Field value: 96 mmHg
